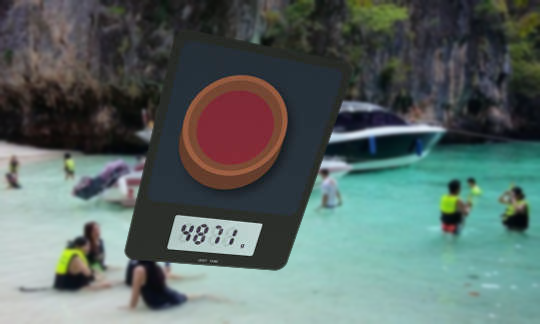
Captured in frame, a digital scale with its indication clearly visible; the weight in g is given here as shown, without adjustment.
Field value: 4871 g
